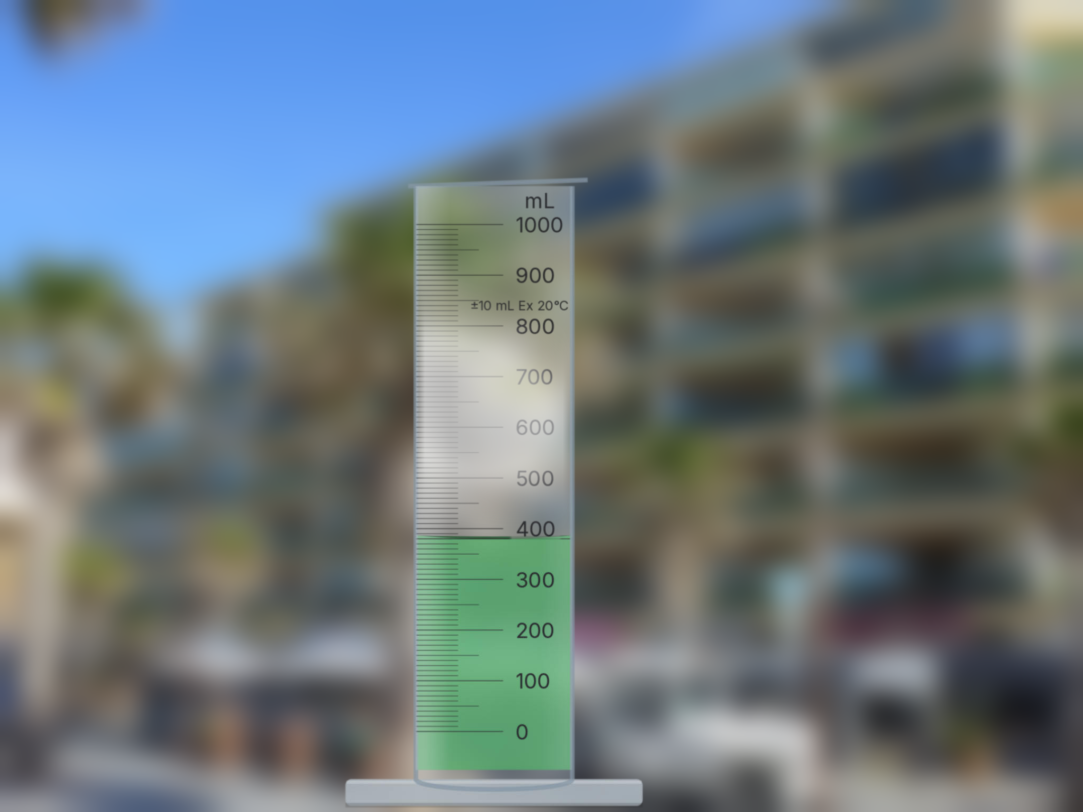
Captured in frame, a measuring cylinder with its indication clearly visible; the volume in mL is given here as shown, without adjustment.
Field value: 380 mL
